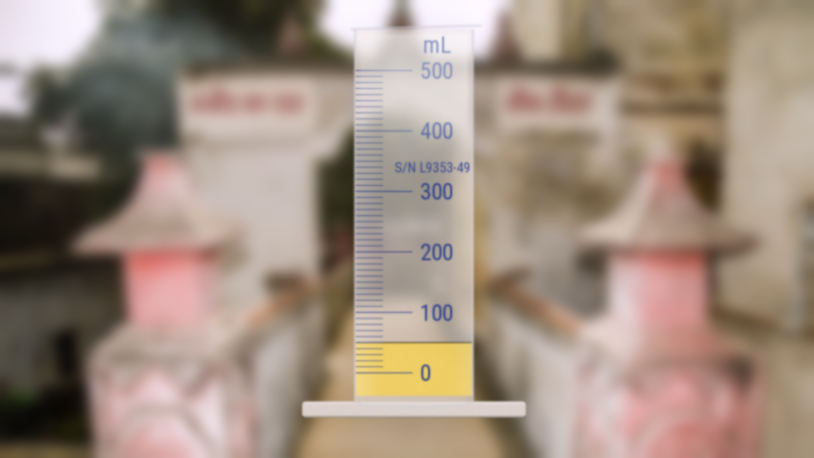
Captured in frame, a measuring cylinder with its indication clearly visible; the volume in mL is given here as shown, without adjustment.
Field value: 50 mL
